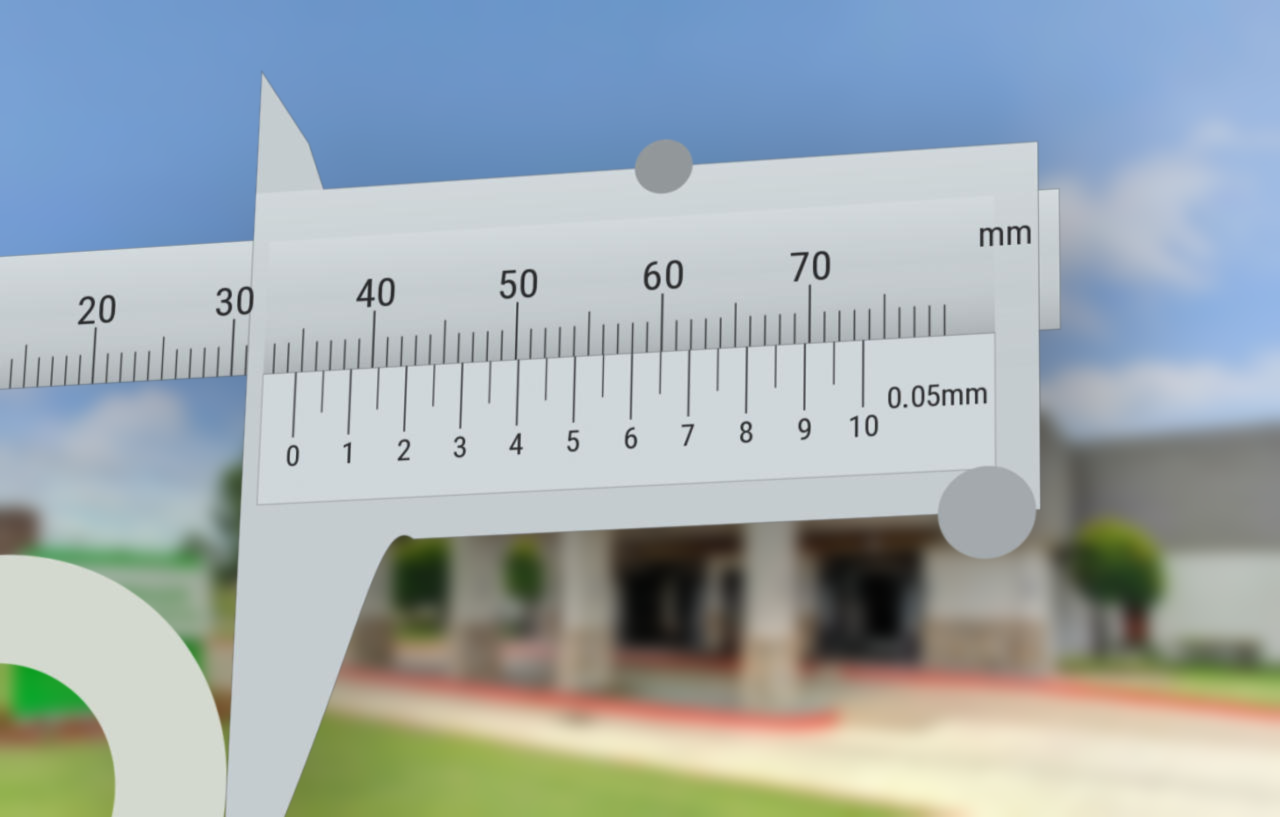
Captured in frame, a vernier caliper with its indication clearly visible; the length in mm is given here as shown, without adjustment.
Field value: 34.6 mm
